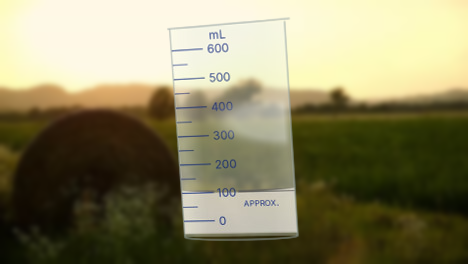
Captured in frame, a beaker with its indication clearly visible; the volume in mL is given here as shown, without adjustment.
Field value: 100 mL
